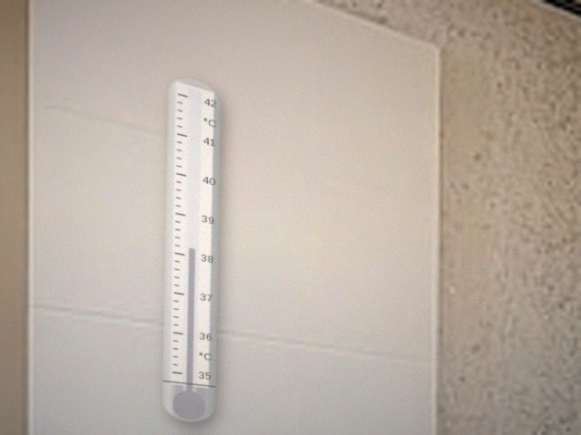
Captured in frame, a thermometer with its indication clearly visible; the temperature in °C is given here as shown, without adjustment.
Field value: 38.2 °C
